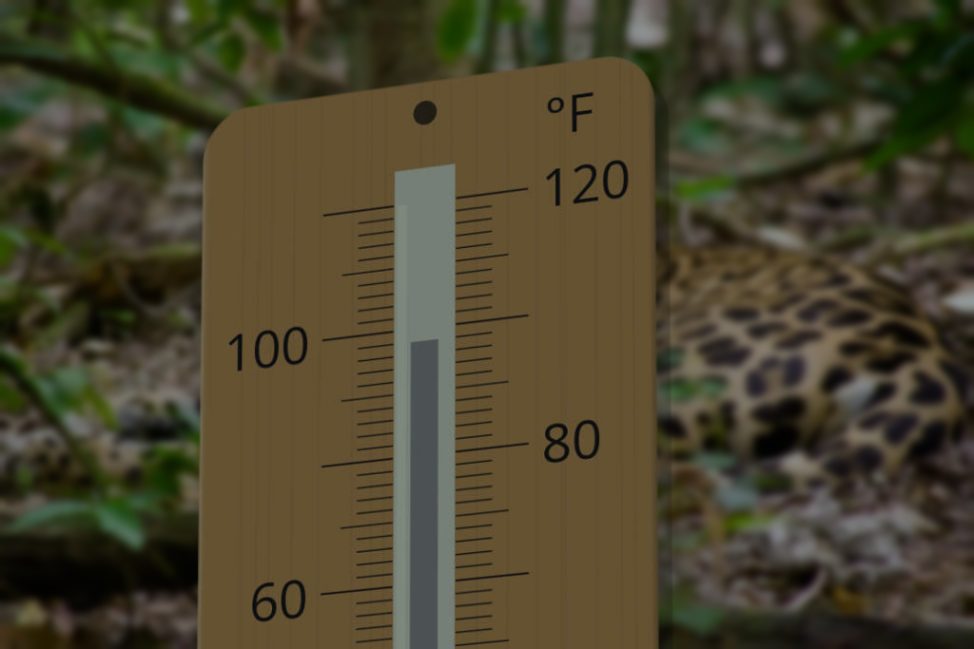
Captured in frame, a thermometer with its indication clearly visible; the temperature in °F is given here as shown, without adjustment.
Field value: 98 °F
